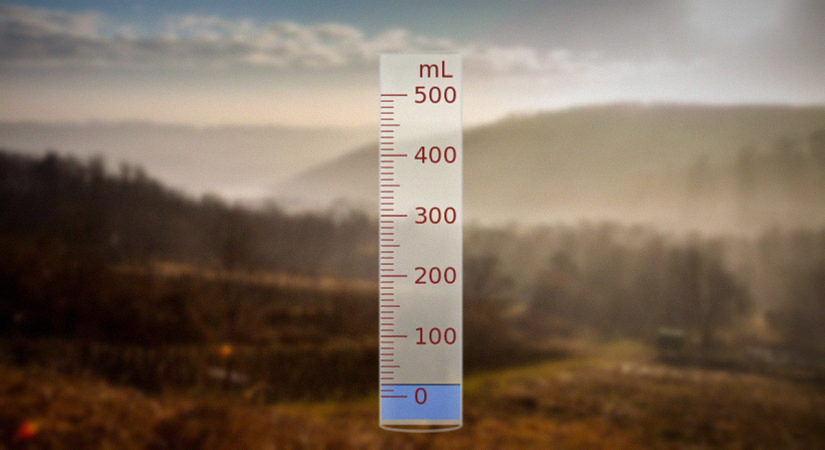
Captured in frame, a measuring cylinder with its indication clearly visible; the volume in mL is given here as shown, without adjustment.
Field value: 20 mL
